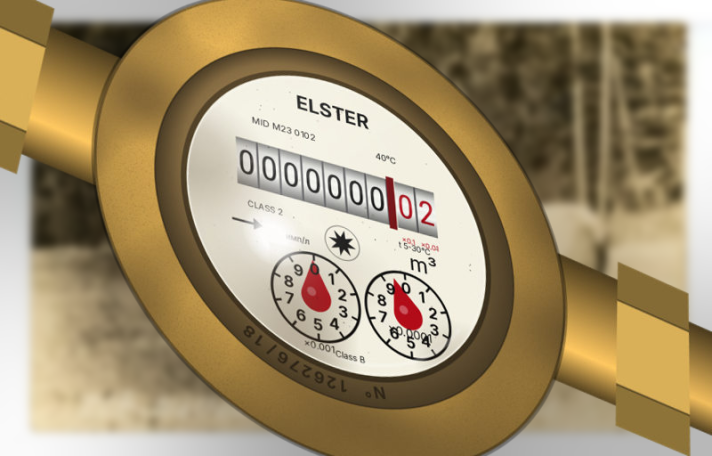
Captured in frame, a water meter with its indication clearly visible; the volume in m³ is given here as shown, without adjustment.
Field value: 0.0199 m³
